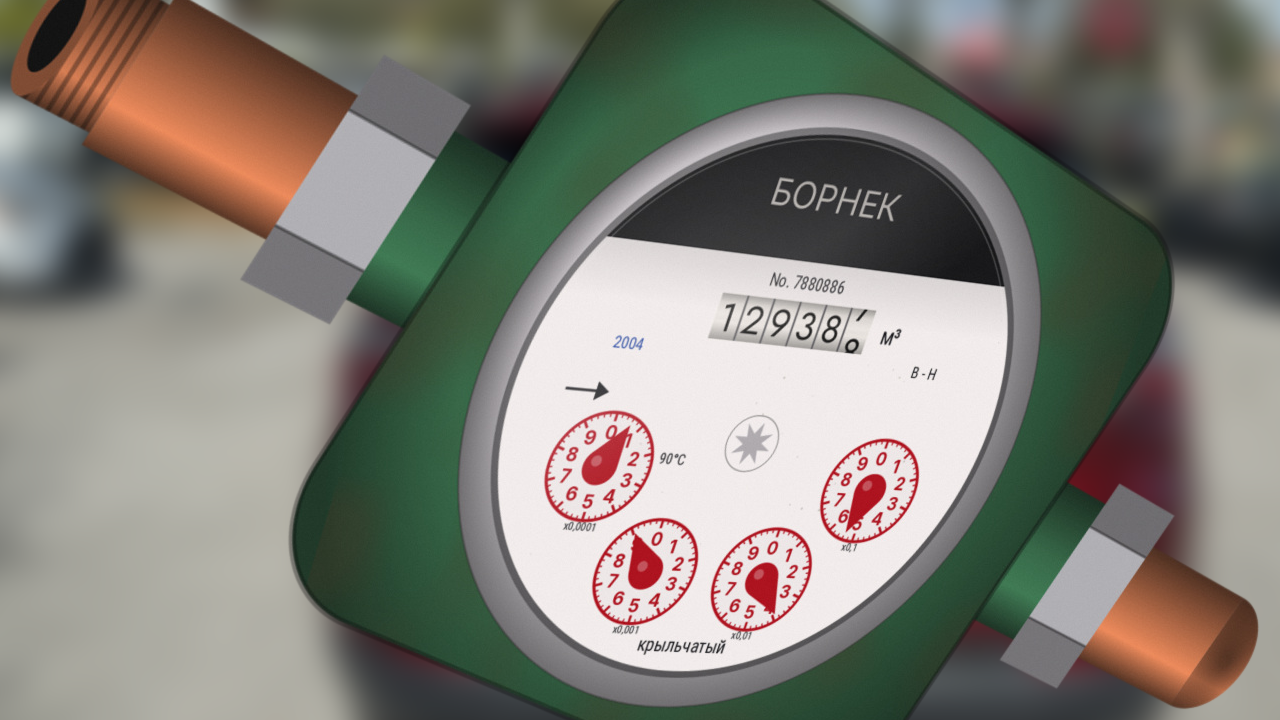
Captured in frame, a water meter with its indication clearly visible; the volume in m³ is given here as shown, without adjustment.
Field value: 129387.5390 m³
